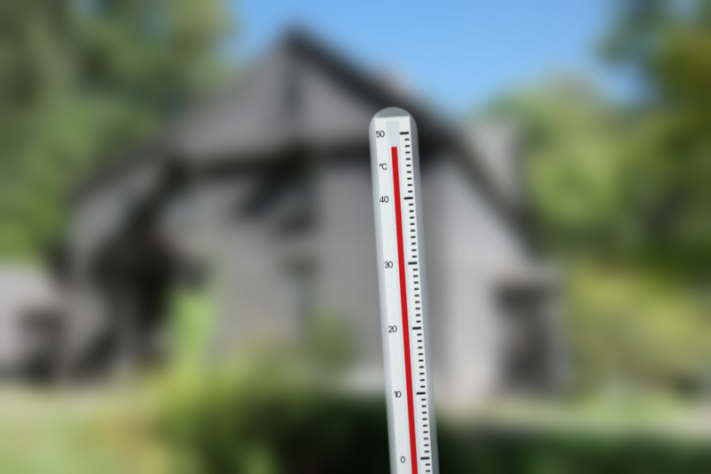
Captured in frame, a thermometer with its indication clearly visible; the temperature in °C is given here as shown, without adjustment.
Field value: 48 °C
